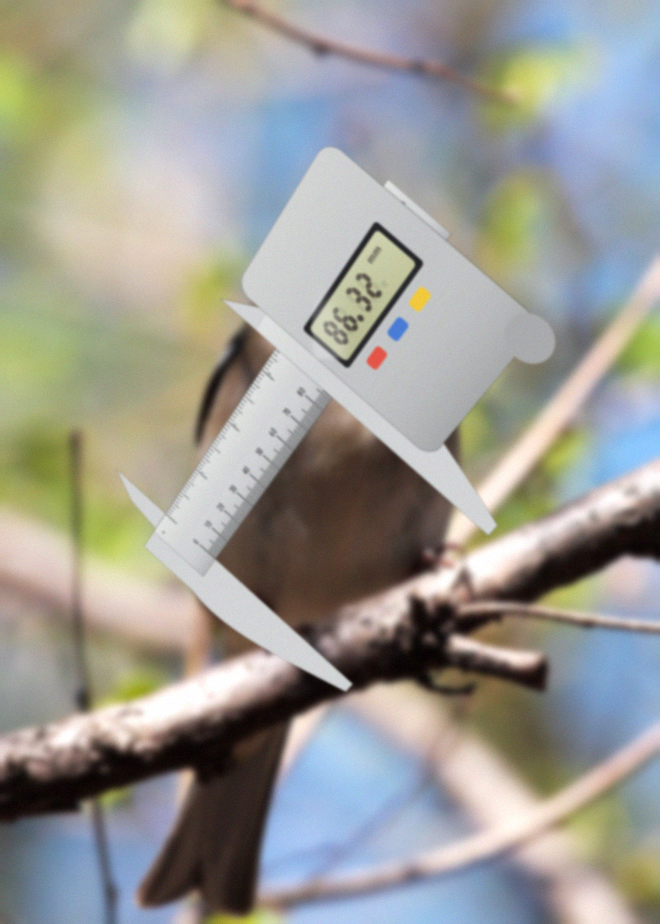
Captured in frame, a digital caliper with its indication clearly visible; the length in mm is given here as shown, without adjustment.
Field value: 86.32 mm
